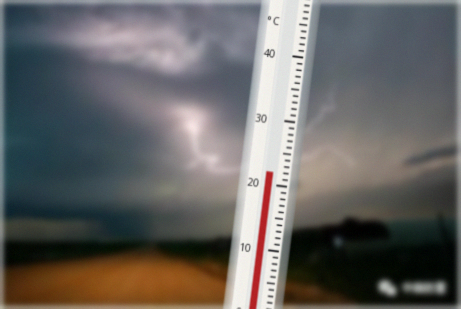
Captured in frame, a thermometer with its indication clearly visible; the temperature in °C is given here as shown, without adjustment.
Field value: 22 °C
